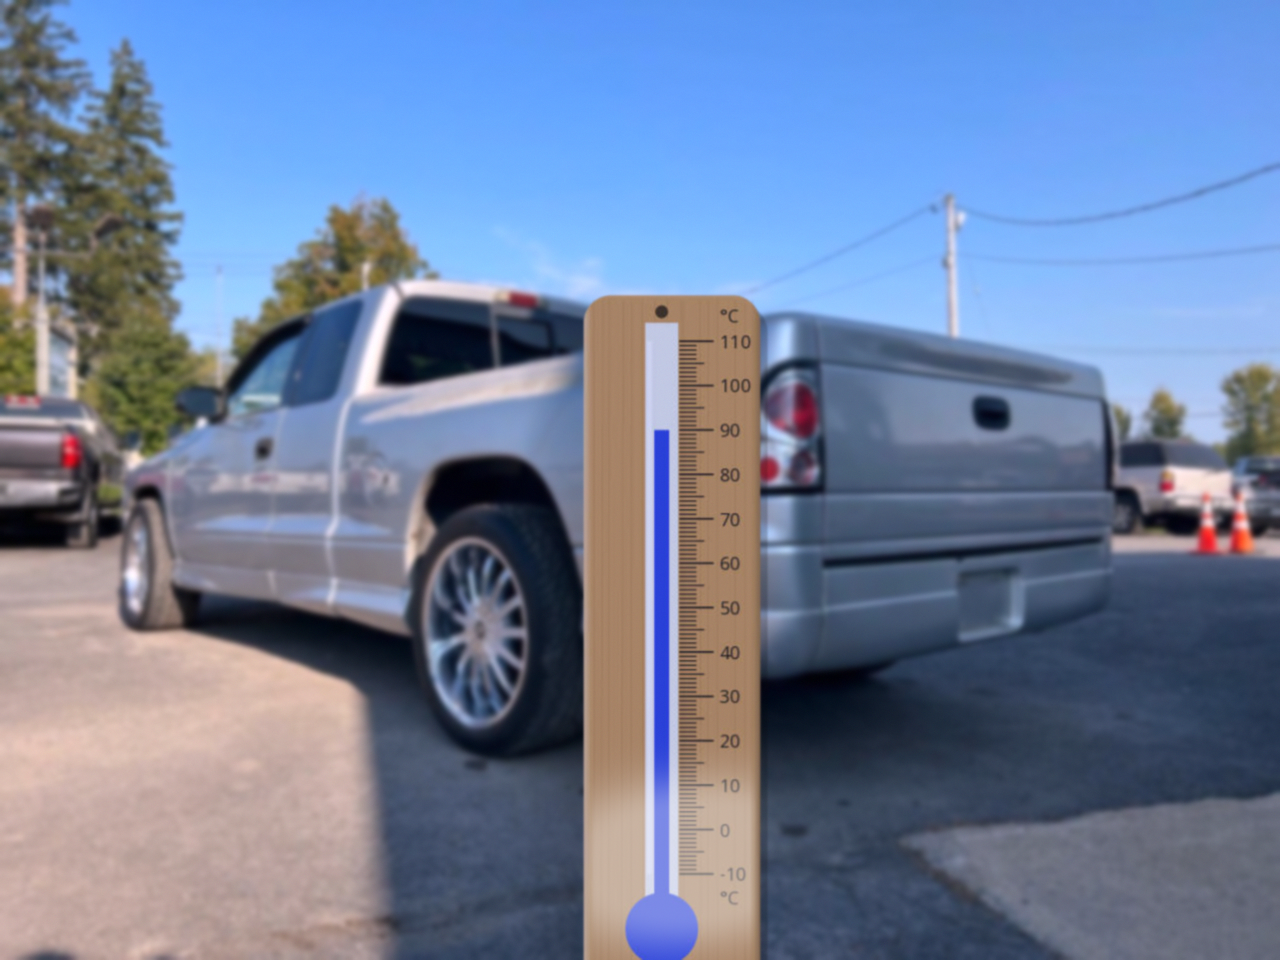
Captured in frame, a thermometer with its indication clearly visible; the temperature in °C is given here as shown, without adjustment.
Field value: 90 °C
